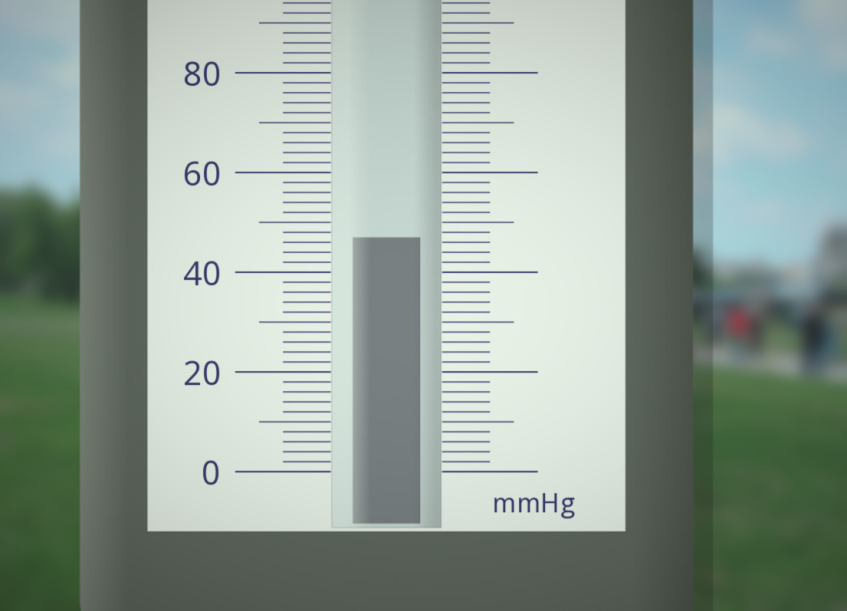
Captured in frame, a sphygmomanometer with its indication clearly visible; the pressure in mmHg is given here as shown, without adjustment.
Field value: 47 mmHg
